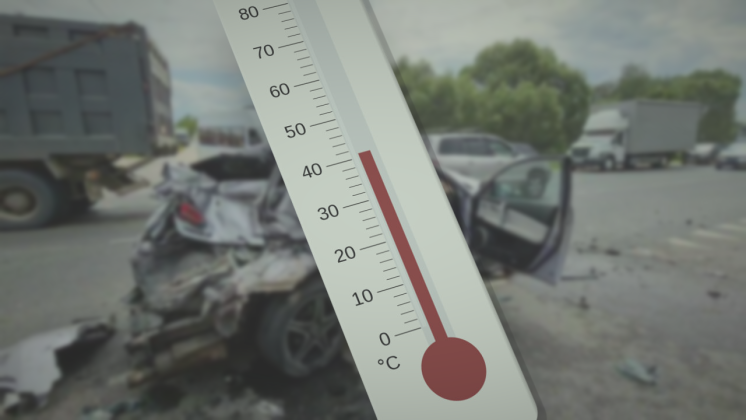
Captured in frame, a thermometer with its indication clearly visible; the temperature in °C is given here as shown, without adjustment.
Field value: 41 °C
